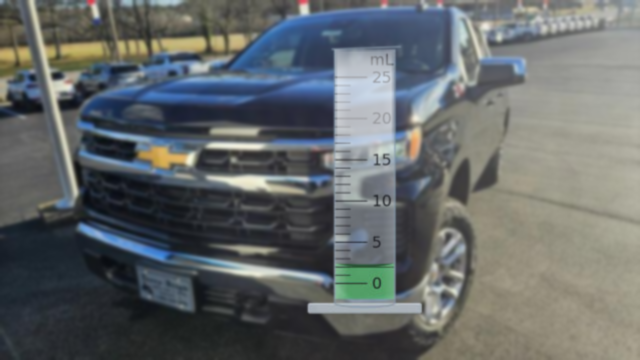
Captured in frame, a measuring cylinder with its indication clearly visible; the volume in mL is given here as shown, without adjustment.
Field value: 2 mL
